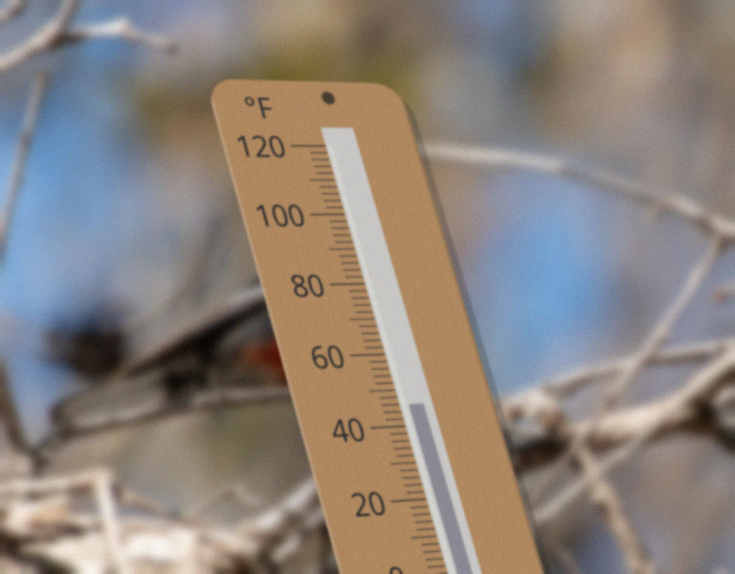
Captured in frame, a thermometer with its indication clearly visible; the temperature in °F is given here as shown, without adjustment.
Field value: 46 °F
